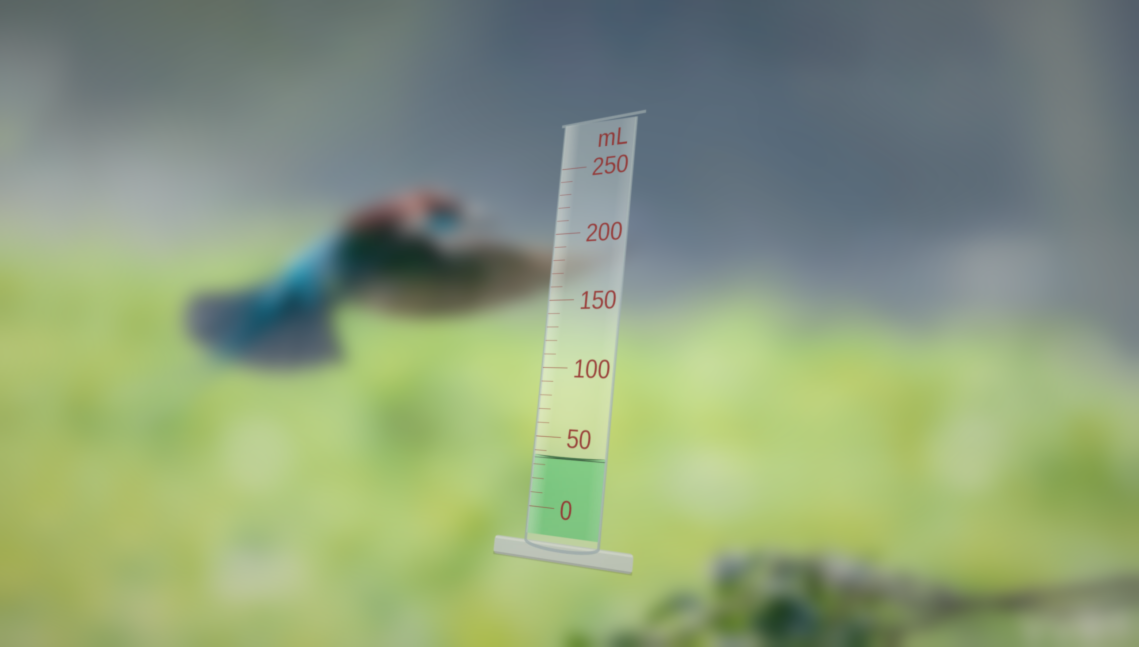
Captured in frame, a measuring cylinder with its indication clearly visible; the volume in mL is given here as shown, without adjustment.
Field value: 35 mL
